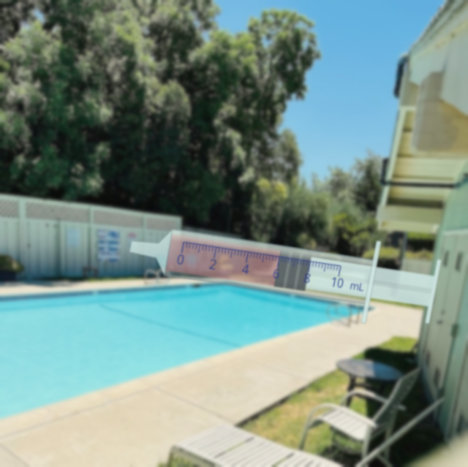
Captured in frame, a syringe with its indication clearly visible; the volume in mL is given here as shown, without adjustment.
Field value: 6 mL
